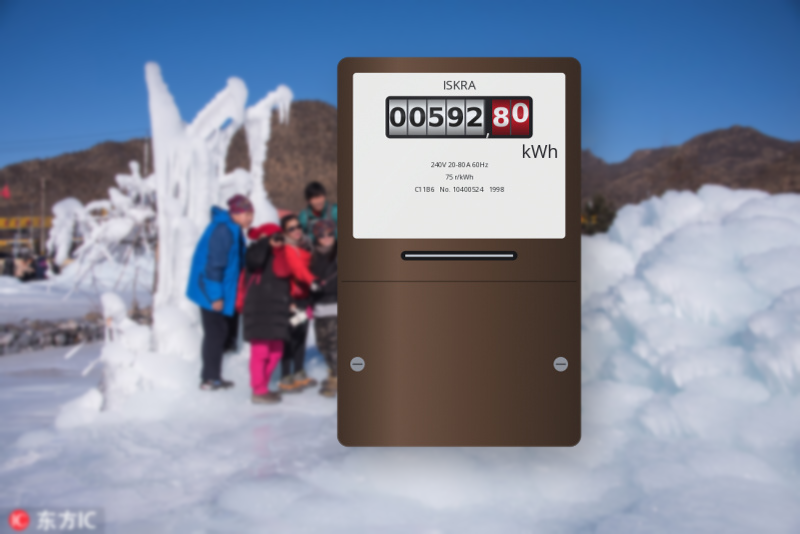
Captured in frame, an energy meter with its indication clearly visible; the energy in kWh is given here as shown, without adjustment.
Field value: 592.80 kWh
